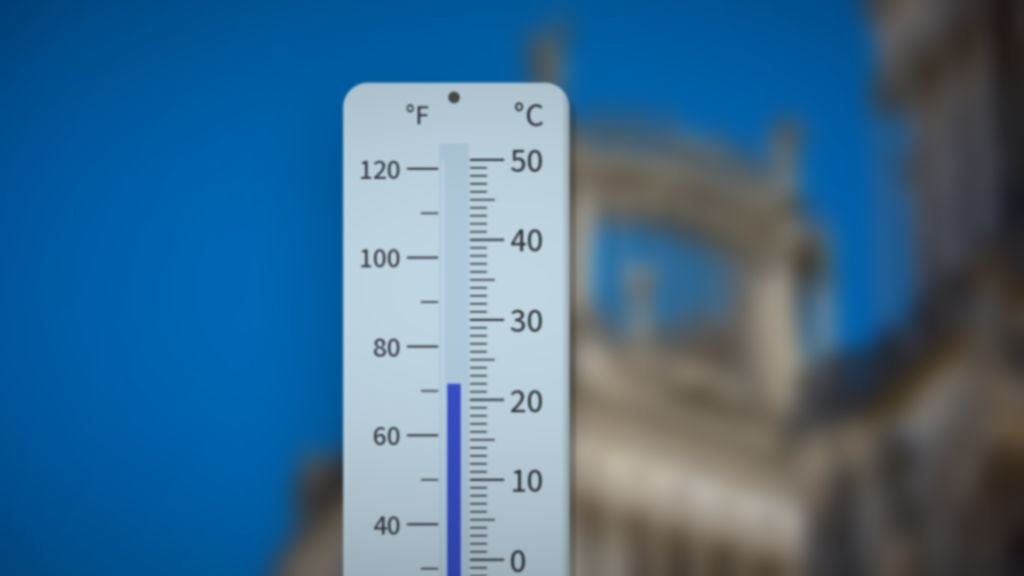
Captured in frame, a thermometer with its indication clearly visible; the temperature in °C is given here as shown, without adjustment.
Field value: 22 °C
